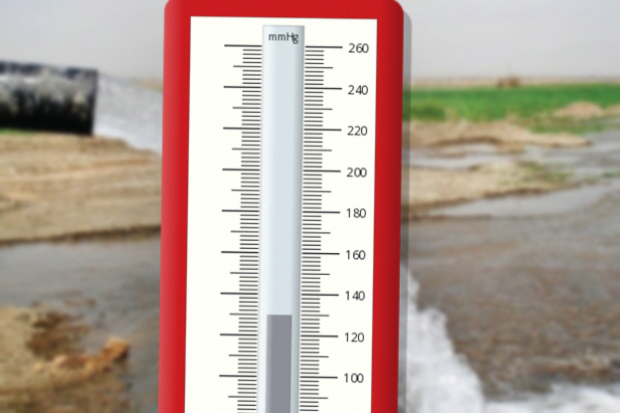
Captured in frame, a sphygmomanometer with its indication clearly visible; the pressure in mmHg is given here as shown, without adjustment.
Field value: 130 mmHg
